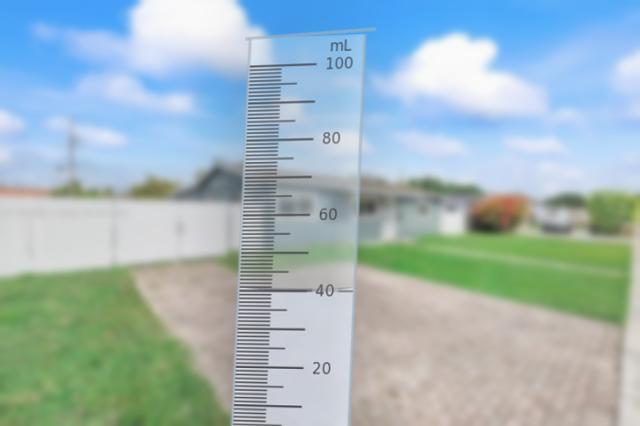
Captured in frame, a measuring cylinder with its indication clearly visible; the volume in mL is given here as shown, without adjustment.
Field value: 40 mL
